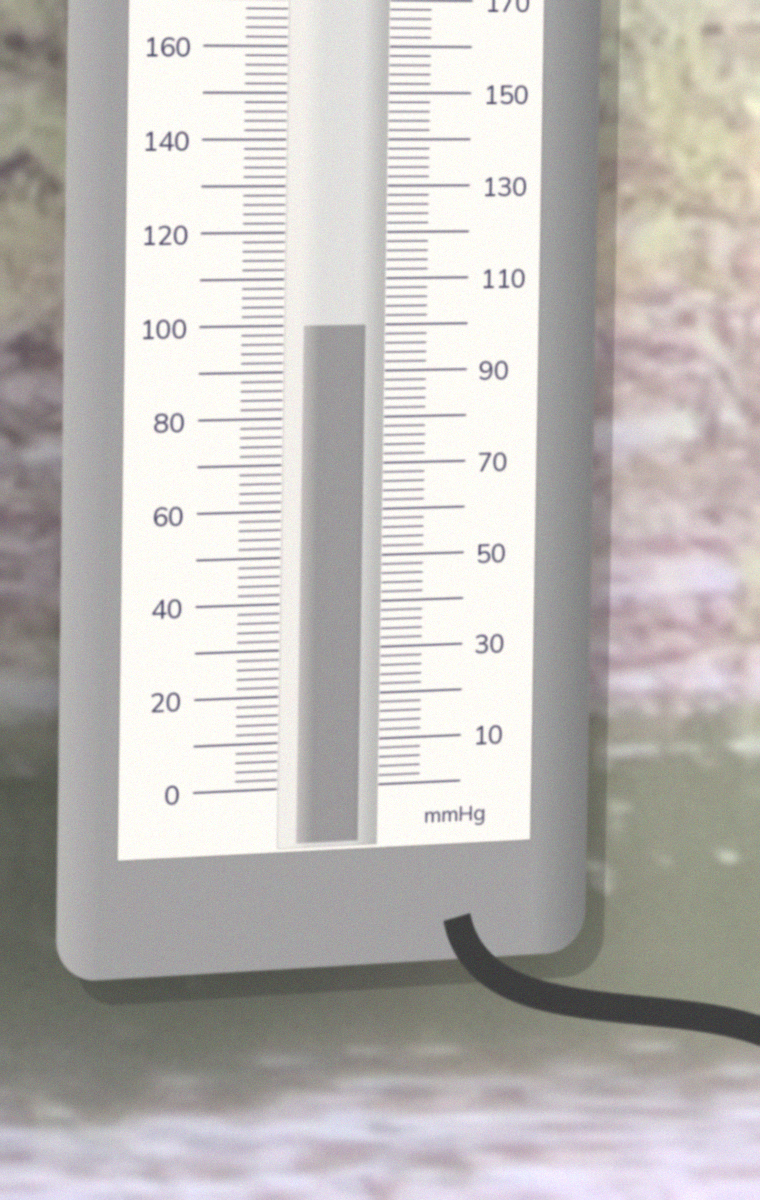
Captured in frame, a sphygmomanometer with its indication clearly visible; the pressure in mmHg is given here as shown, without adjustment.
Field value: 100 mmHg
